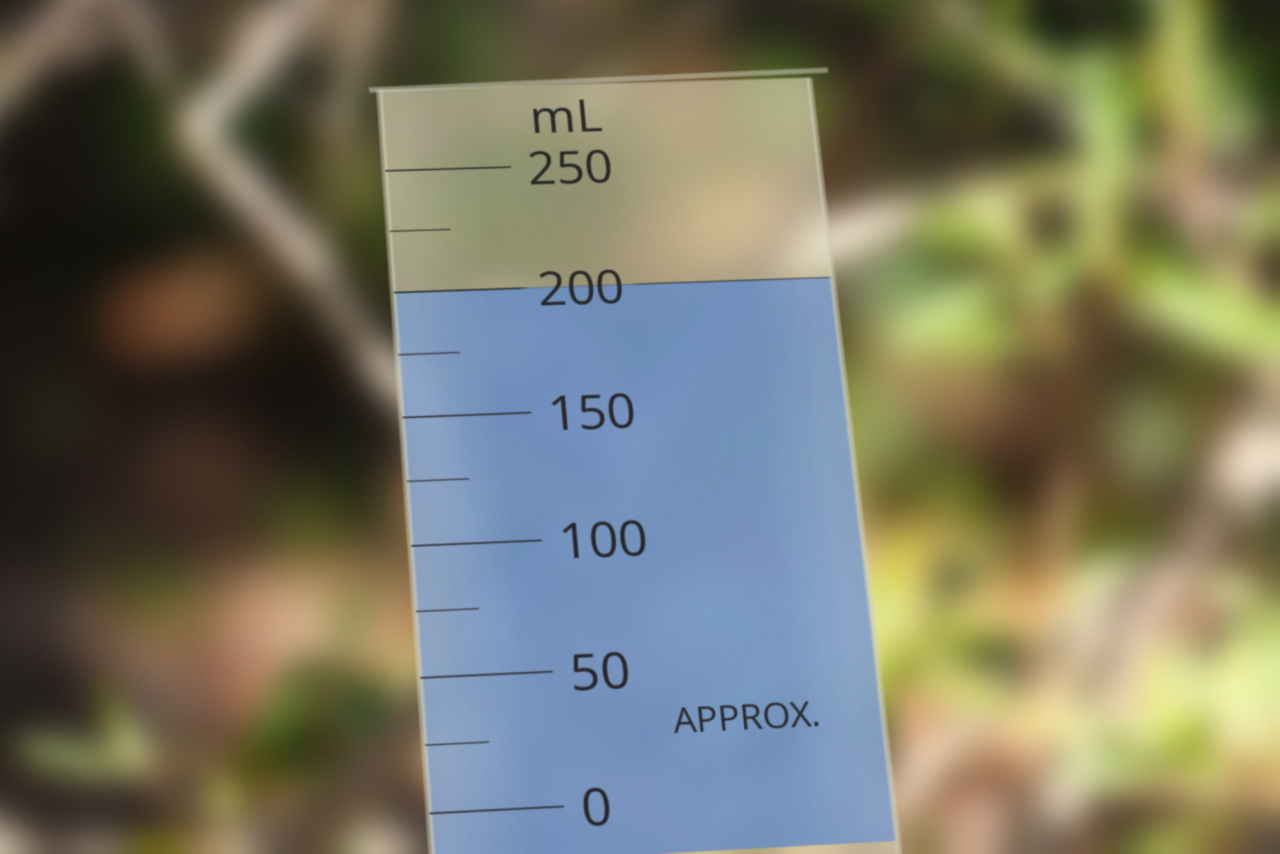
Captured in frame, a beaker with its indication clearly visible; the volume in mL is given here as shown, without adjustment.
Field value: 200 mL
